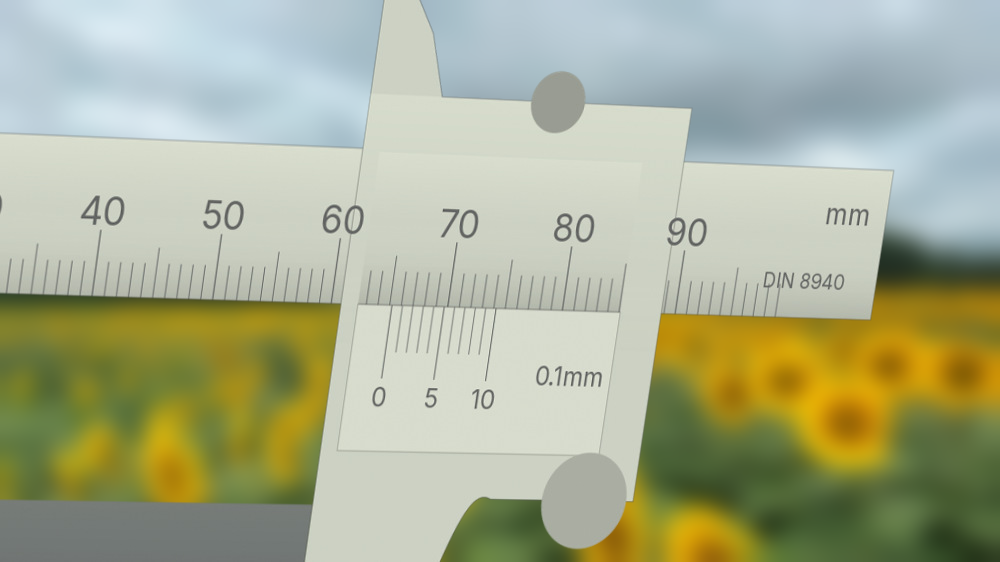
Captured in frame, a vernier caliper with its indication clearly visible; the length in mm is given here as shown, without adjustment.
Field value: 65.2 mm
